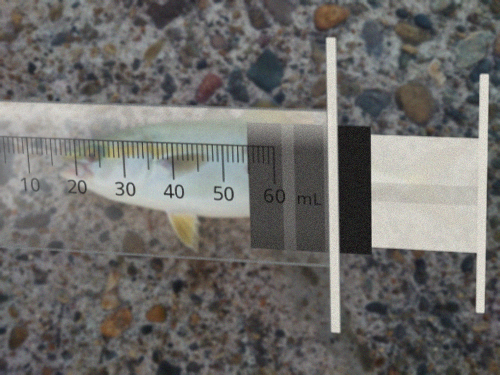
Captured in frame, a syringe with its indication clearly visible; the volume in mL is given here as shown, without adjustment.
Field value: 55 mL
